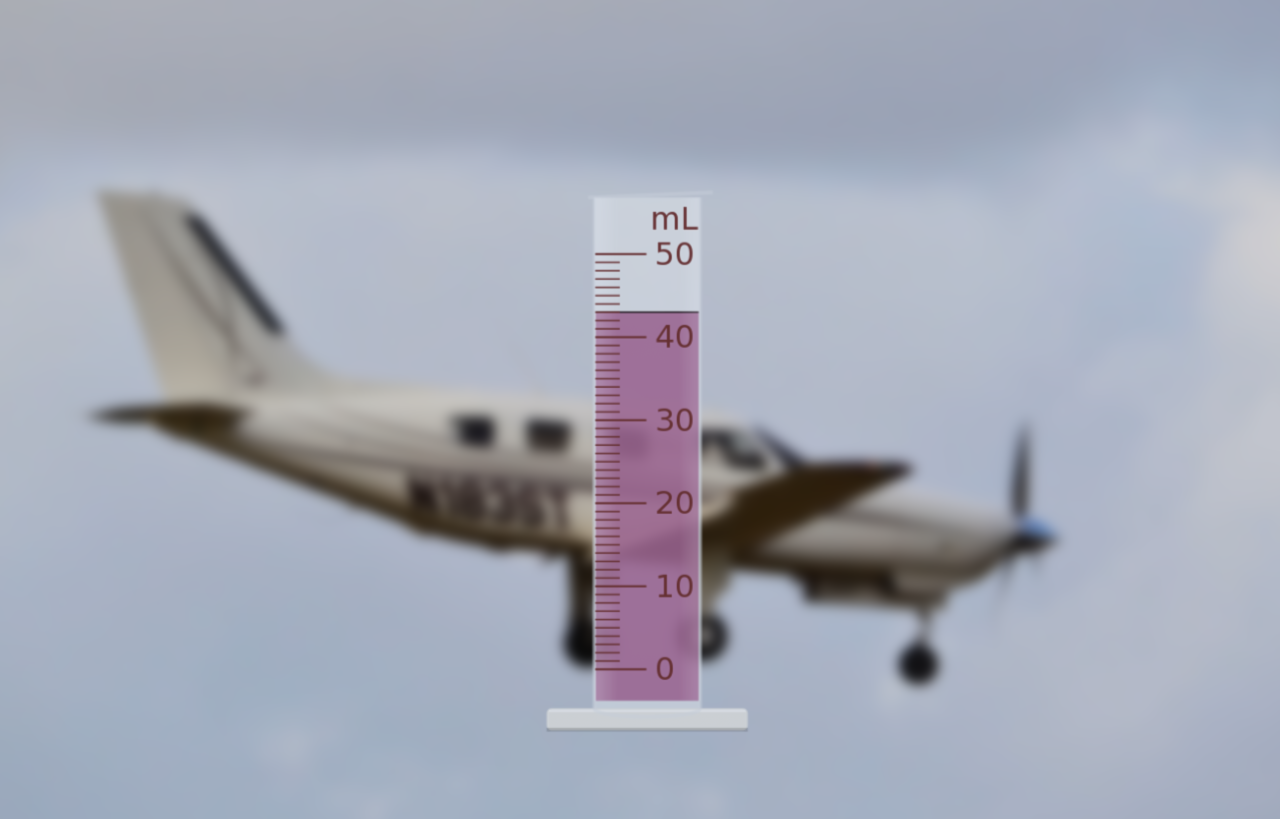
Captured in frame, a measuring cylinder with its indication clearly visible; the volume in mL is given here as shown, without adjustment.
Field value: 43 mL
